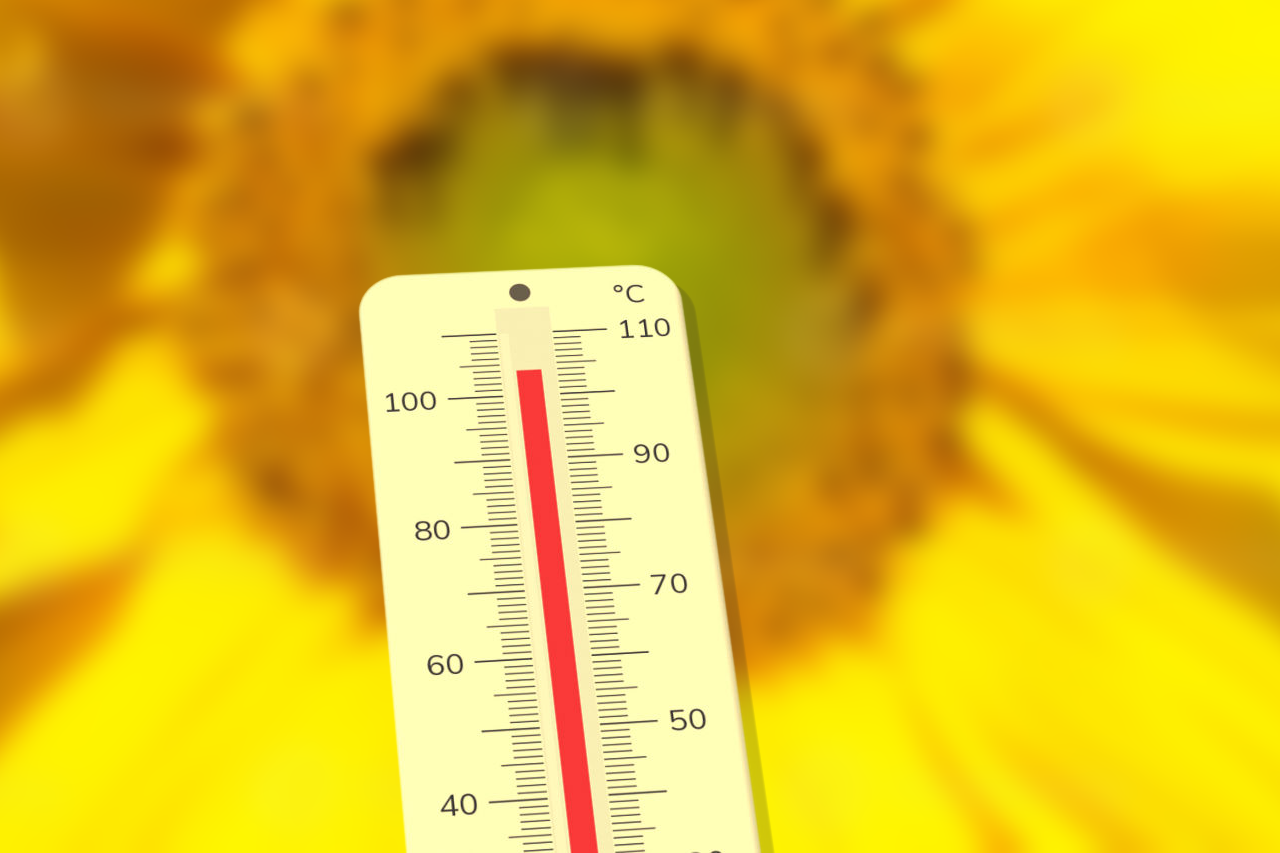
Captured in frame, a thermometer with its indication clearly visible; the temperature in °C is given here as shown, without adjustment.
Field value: 104 °C
